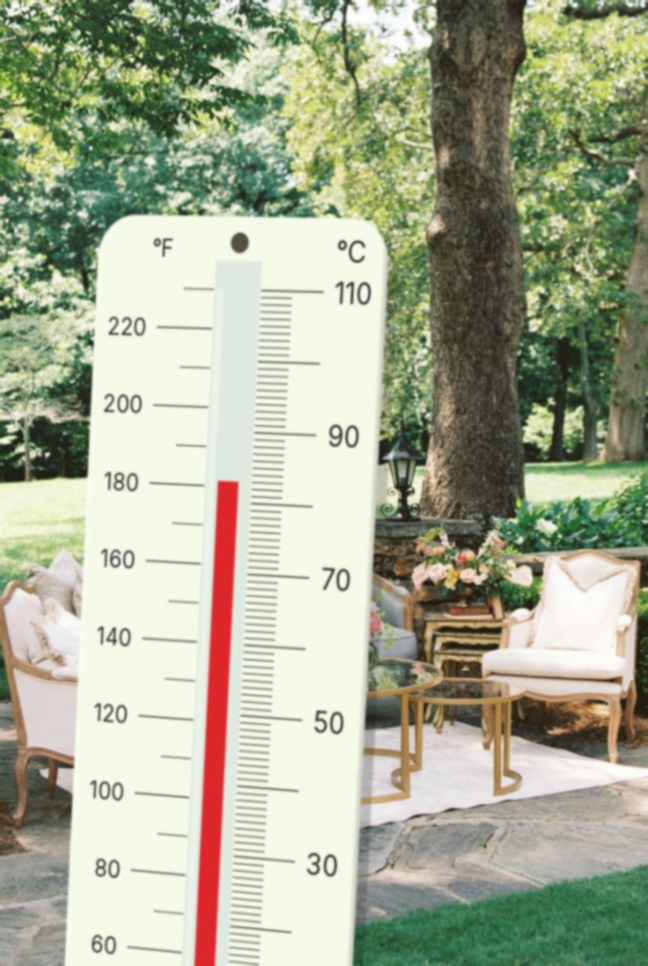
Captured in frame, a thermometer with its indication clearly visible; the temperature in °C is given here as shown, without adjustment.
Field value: 83 °C
